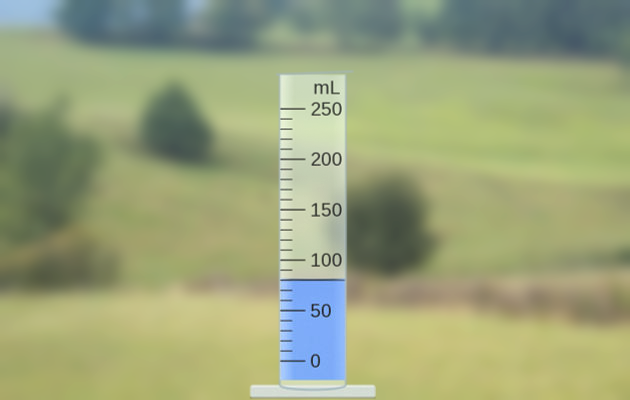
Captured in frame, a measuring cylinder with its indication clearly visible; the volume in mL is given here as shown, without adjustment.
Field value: 80 mL
